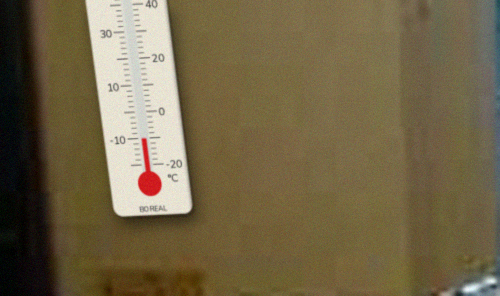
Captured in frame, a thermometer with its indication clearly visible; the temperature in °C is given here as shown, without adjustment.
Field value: -10 °C
